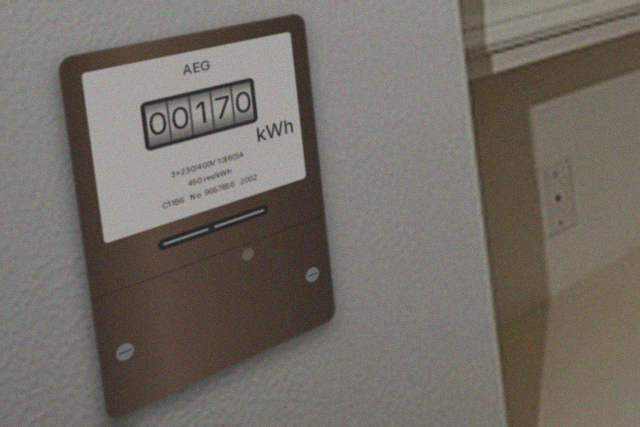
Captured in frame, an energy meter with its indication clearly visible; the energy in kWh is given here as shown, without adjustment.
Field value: 170 kWh
